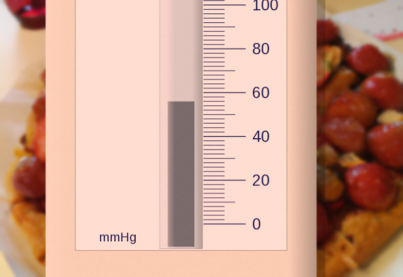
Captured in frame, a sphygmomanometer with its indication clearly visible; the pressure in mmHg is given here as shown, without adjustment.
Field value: 56 mmHg
